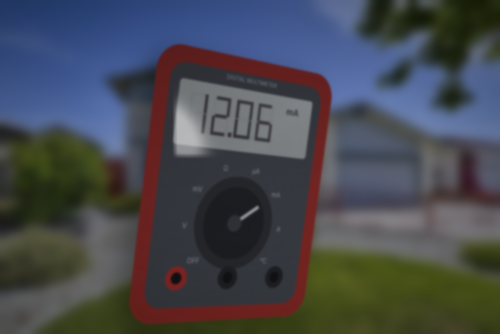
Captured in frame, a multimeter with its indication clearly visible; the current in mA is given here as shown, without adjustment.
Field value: 12.06 mA
